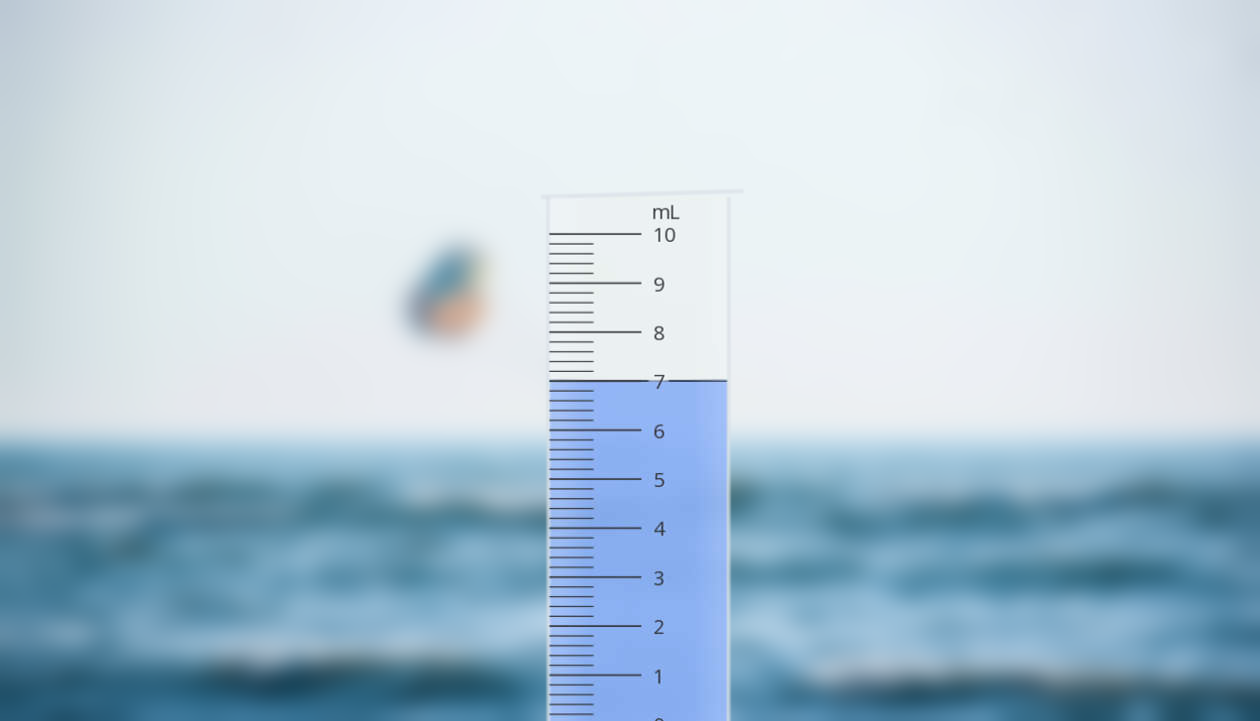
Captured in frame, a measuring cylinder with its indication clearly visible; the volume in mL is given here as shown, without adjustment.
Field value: 7 mL
